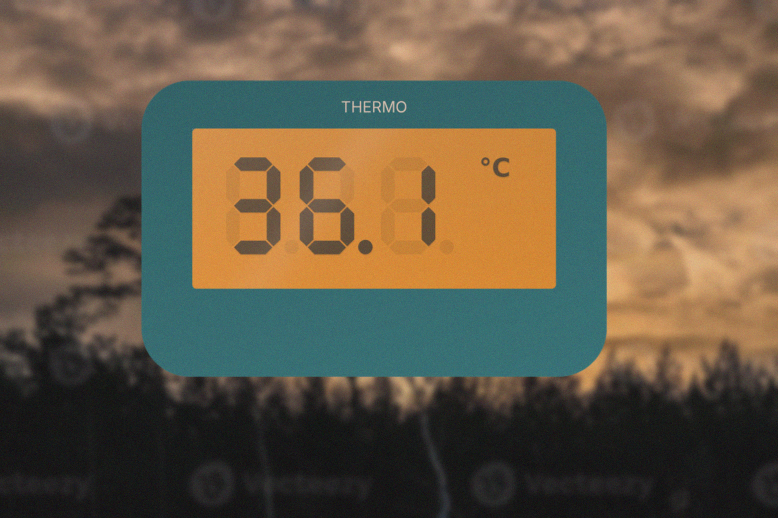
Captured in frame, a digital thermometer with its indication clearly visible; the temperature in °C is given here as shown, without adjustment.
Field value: 36.1 °C
